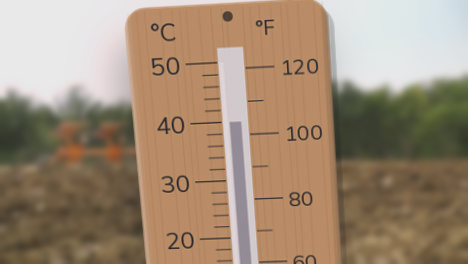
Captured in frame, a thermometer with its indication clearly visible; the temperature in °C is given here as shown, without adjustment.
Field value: 40 °C
